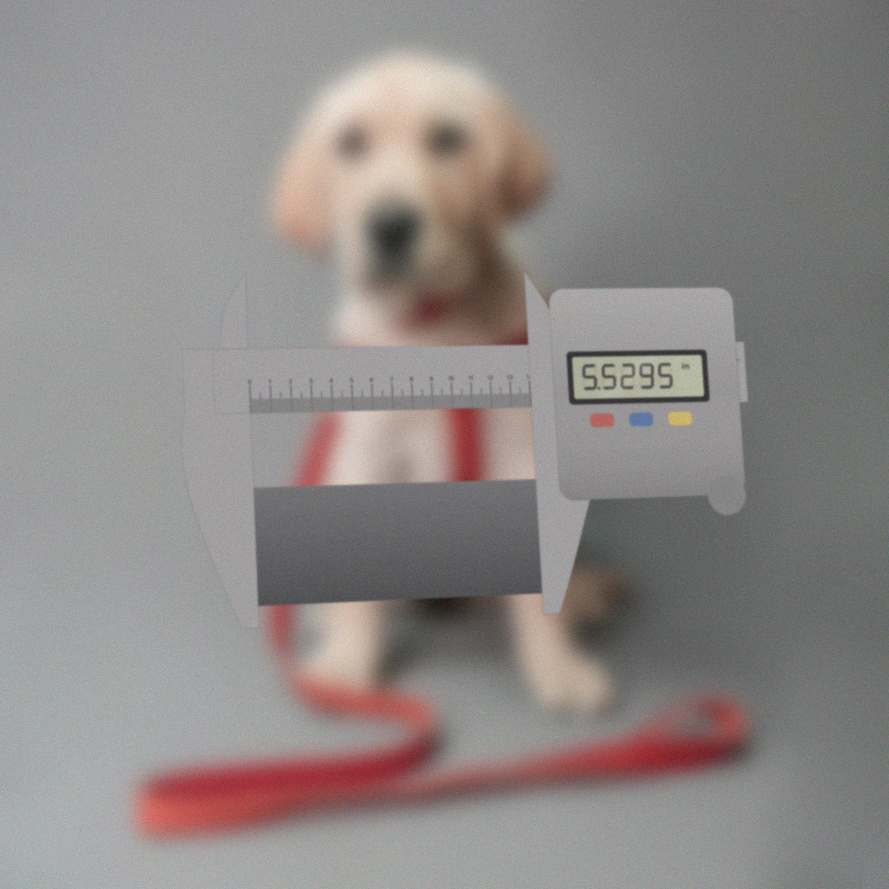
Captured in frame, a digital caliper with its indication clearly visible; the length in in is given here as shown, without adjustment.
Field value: 5.5295 in
